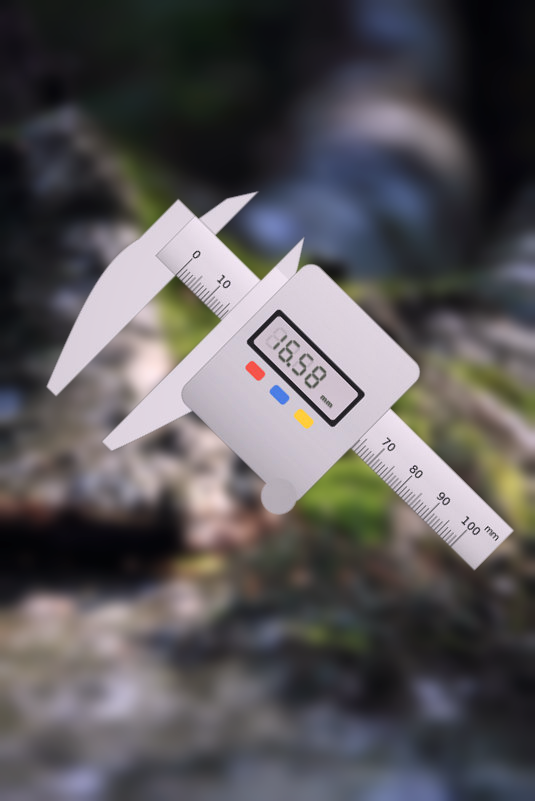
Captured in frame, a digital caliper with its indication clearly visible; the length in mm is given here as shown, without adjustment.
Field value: 16.58 mm
